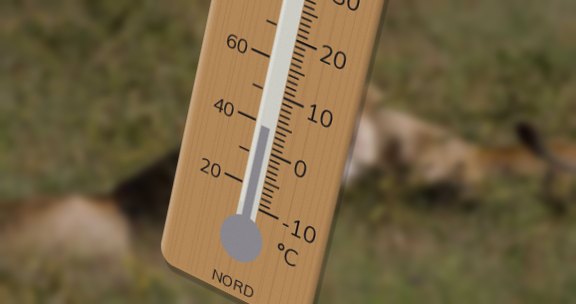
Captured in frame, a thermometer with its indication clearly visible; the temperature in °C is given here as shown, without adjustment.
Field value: 4 °C
